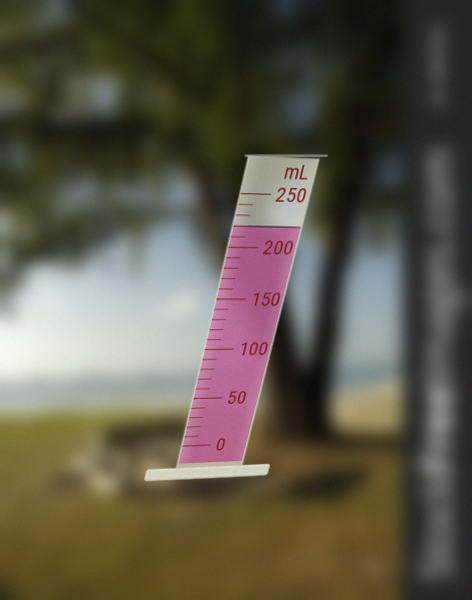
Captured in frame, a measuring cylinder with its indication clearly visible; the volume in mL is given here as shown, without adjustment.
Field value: 220 mL
